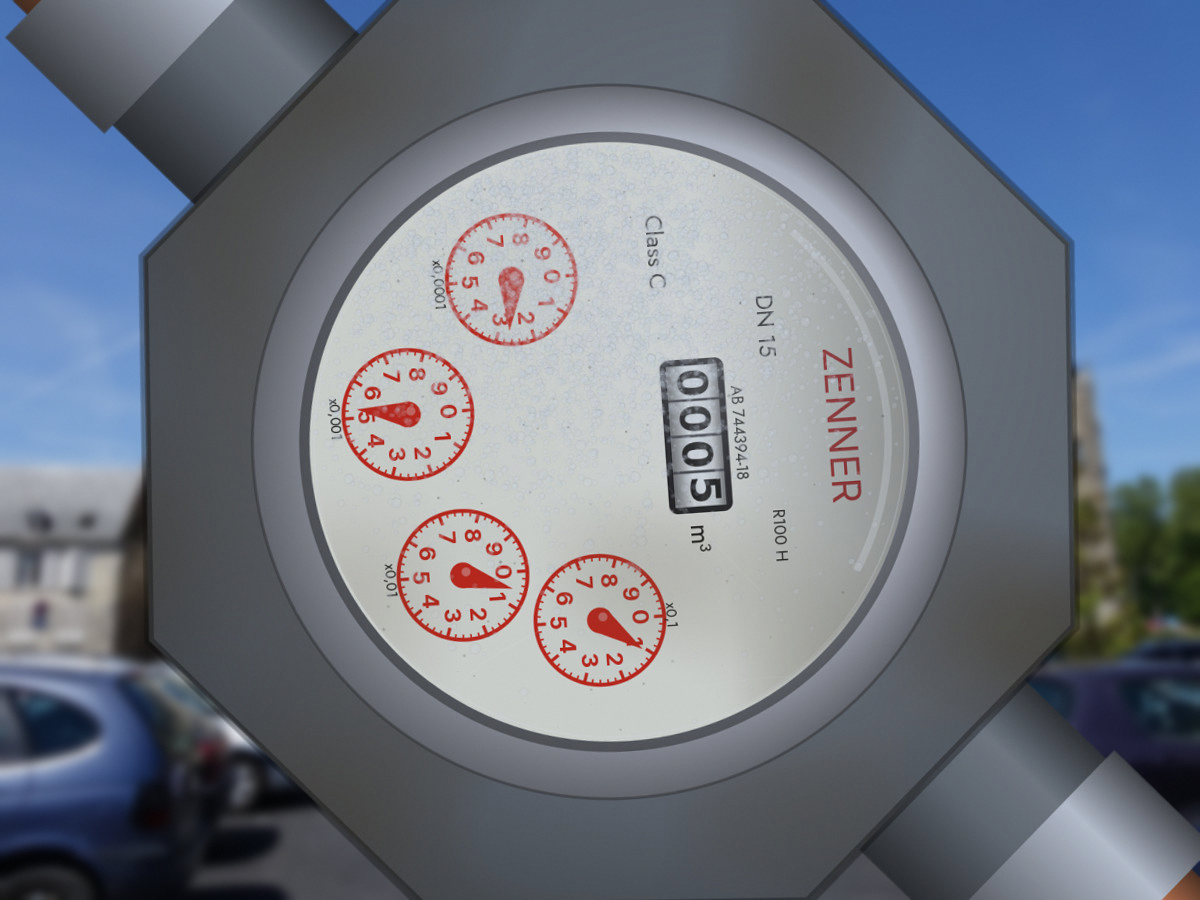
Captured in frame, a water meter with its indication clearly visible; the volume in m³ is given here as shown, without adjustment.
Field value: 5.1052 m³
